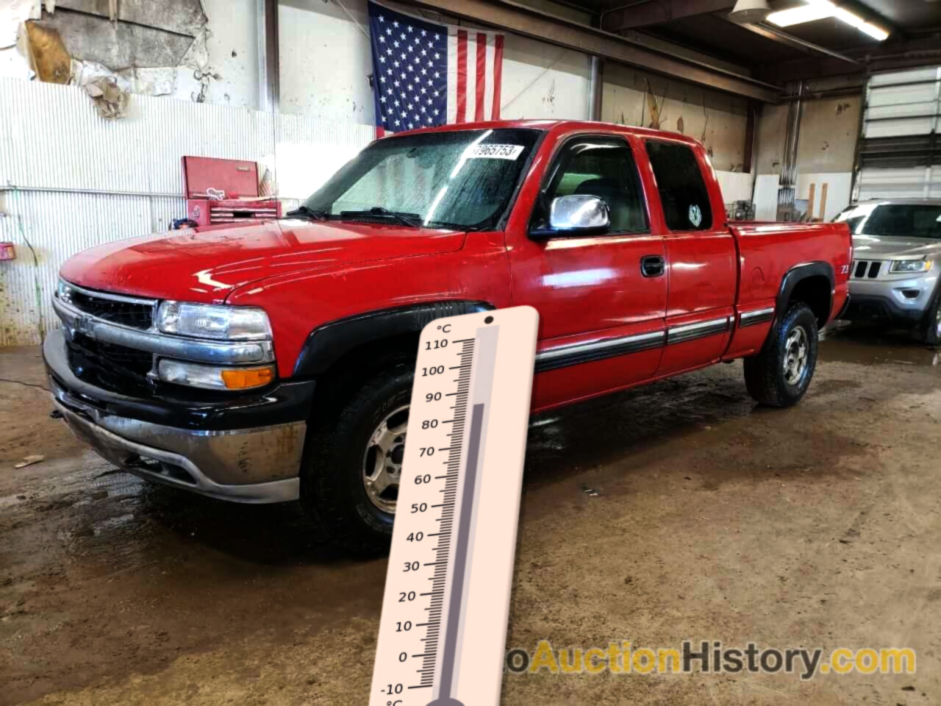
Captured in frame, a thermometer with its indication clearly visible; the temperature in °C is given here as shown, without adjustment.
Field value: 85 °C
